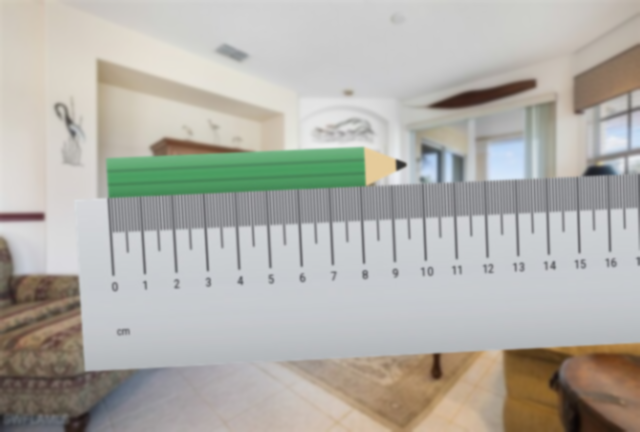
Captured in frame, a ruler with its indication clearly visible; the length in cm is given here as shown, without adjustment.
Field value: 9.5 cm
